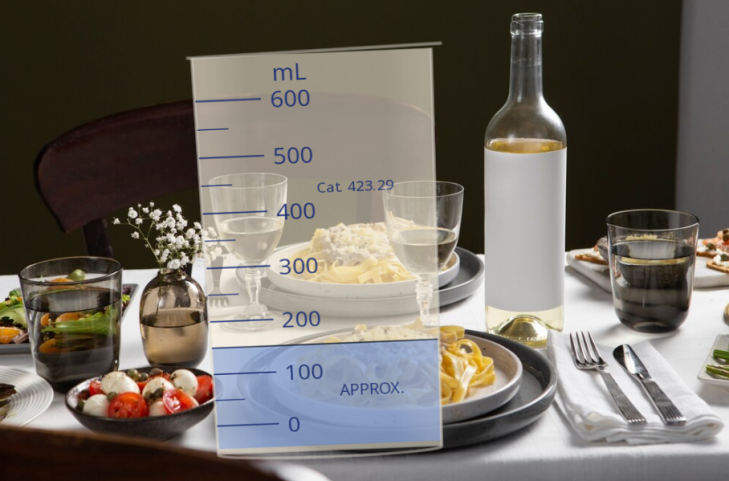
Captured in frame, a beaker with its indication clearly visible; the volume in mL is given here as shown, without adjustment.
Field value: 150 mL
